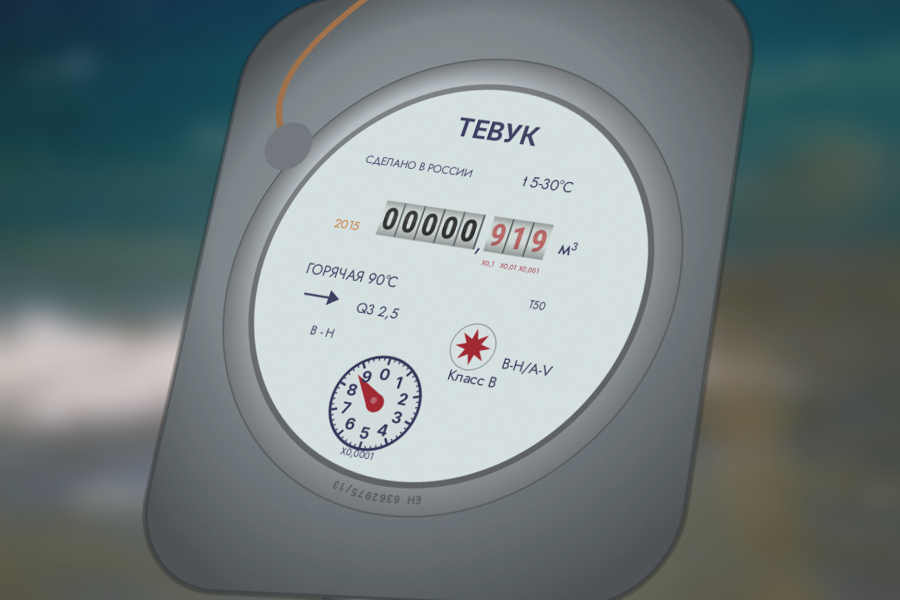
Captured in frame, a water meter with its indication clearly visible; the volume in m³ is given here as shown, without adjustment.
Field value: 0.9198 m³
